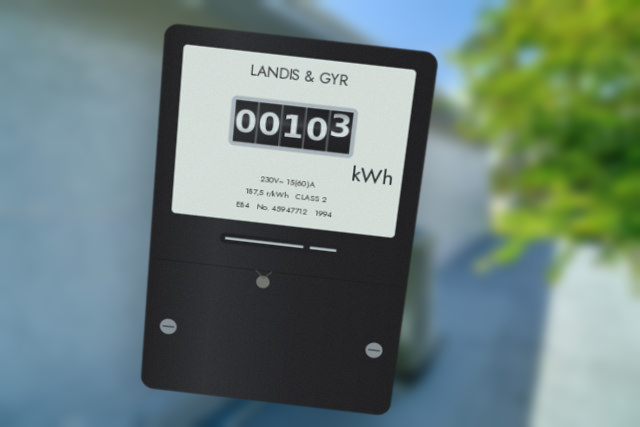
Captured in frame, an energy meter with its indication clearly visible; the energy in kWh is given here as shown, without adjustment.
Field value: 103 kWh
